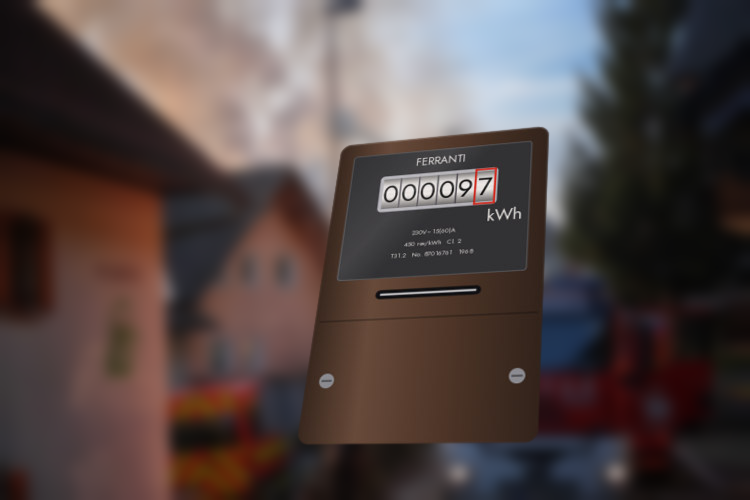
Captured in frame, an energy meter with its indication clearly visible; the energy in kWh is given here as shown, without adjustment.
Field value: 9.7 kWh
